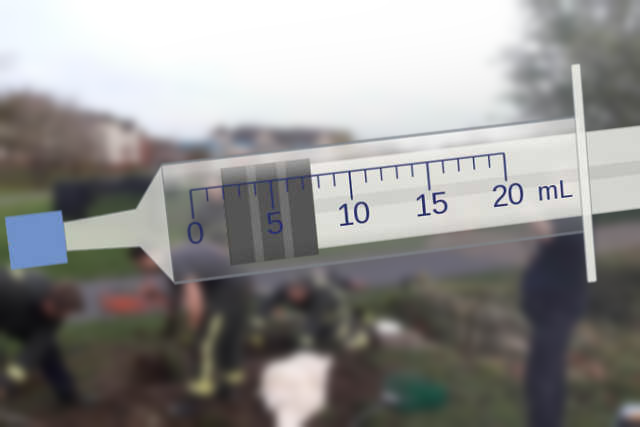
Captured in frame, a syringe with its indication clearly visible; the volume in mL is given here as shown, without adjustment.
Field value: 2 mL
